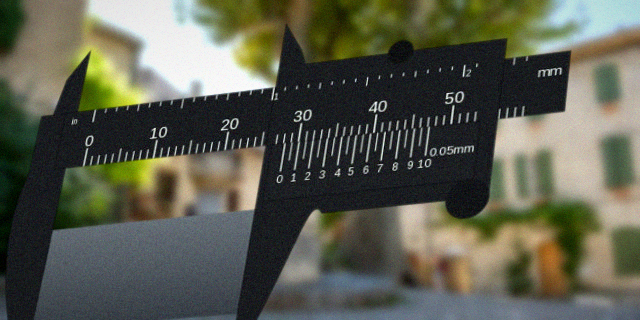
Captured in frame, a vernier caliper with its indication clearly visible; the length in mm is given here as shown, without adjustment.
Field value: 28.2 mm
